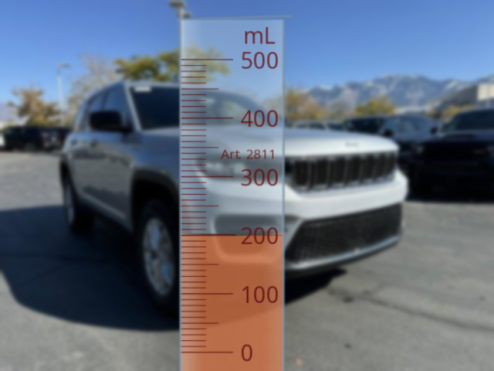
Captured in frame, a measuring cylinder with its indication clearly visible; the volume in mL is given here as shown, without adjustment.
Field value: 200 mL
